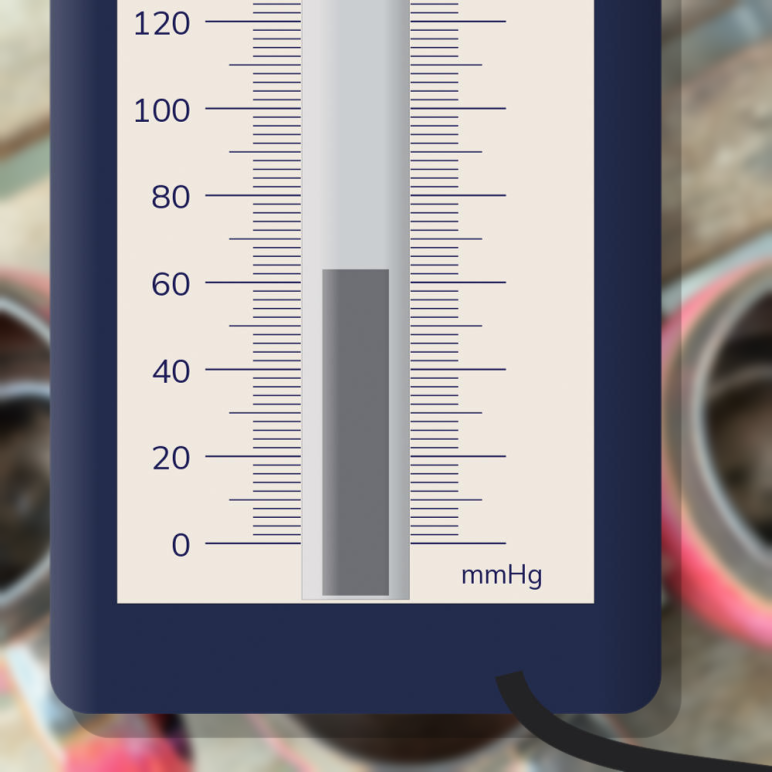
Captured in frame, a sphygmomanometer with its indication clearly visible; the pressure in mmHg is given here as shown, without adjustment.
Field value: 63 mmHg
